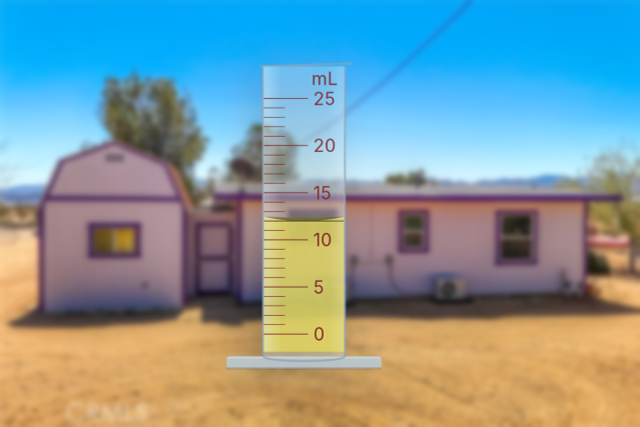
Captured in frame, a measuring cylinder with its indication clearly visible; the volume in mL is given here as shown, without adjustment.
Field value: 12 mL
